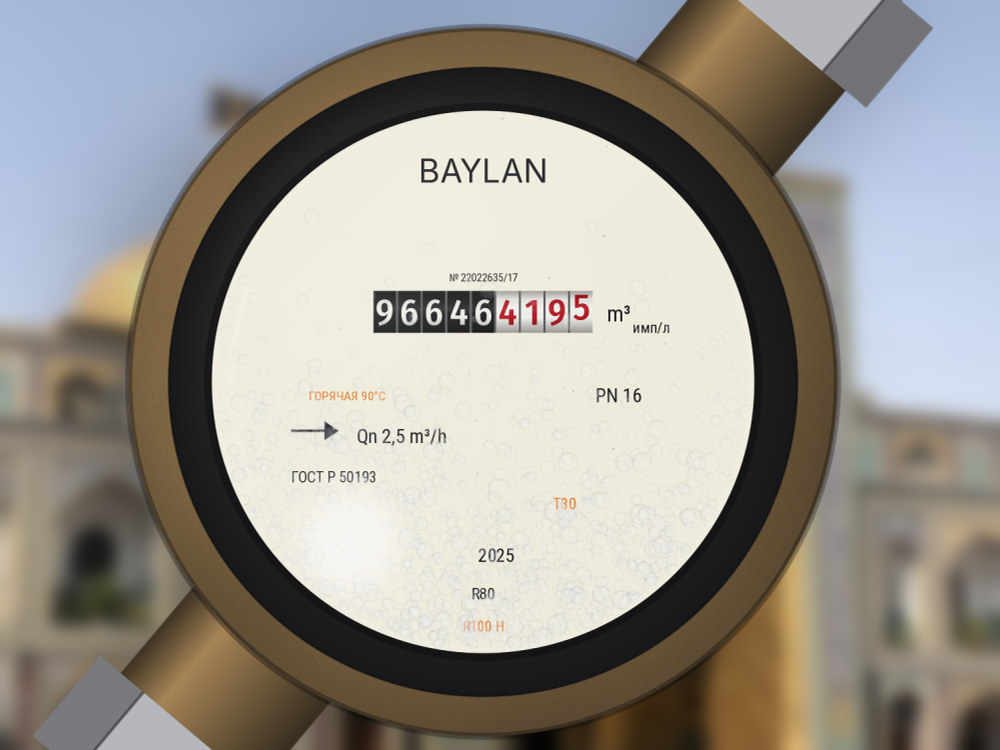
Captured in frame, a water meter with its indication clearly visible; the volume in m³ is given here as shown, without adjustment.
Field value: 96646.4195 m³
